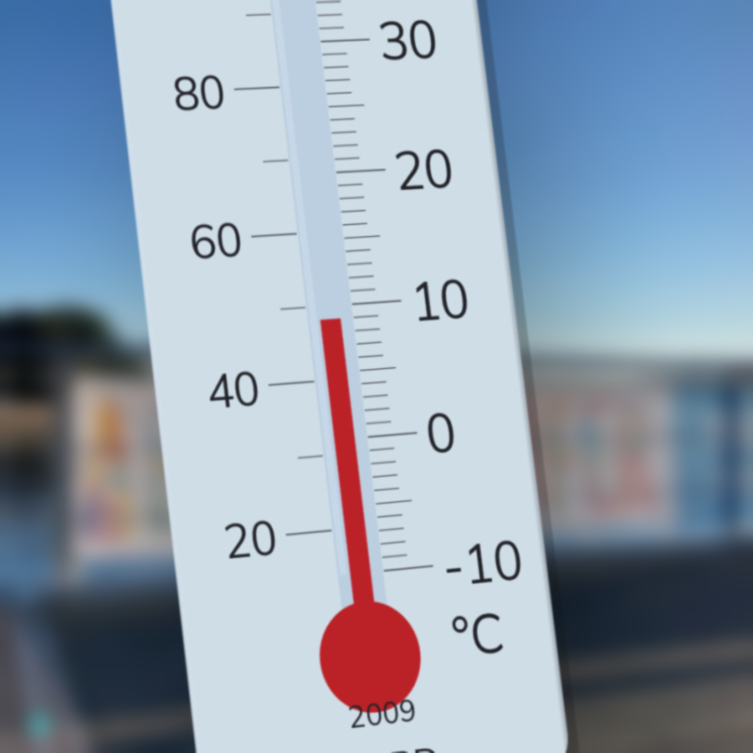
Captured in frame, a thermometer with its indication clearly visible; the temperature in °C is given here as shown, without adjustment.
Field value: 9 °C
